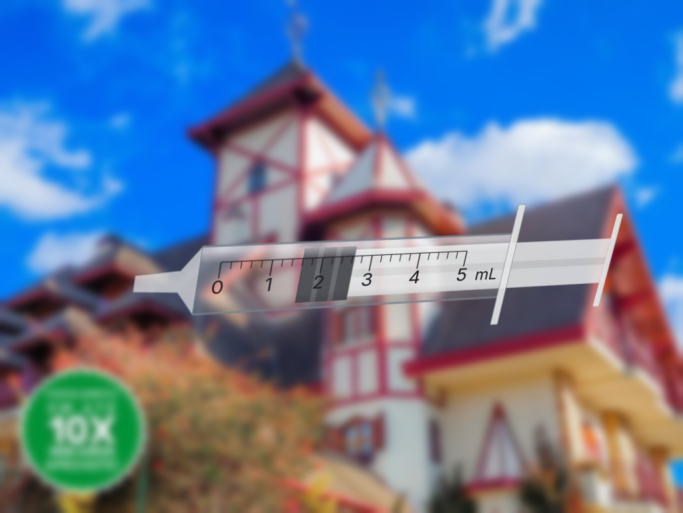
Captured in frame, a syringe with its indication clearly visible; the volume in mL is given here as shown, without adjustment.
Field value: 1.6 mL
